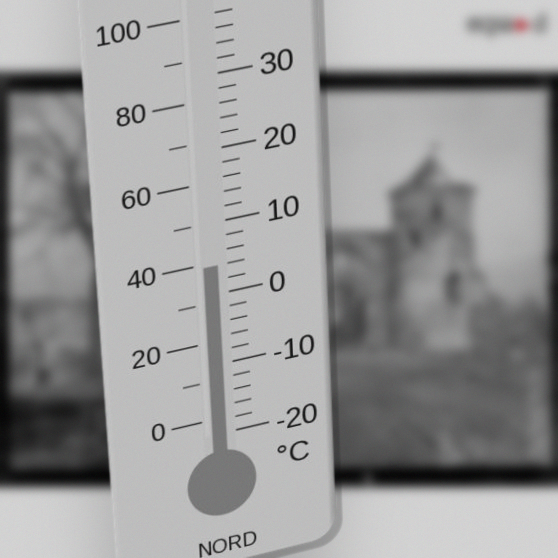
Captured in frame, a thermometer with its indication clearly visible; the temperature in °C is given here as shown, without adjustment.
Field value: 4 °C
